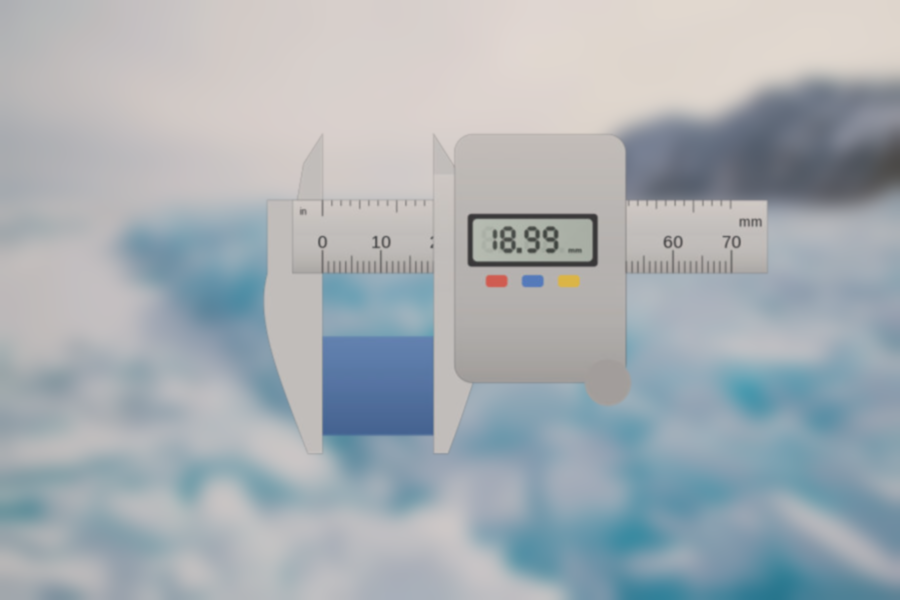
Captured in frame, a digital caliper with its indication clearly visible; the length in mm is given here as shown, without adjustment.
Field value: 18.99 mm
